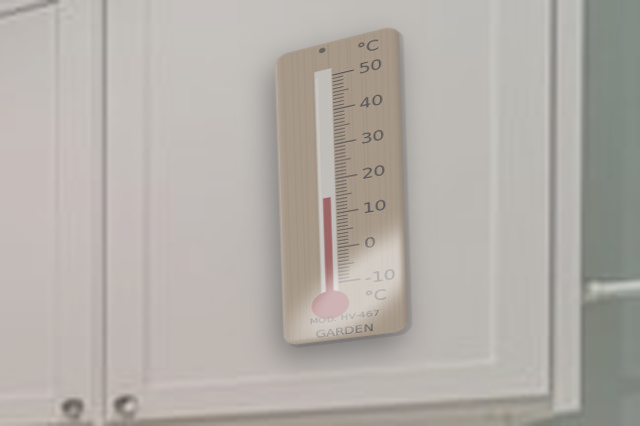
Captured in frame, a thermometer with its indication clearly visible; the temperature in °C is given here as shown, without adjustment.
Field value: 15 °C
